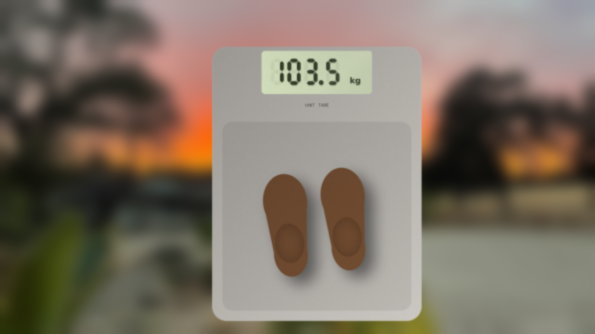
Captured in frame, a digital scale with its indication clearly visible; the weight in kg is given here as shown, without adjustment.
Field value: 103.5 kg
